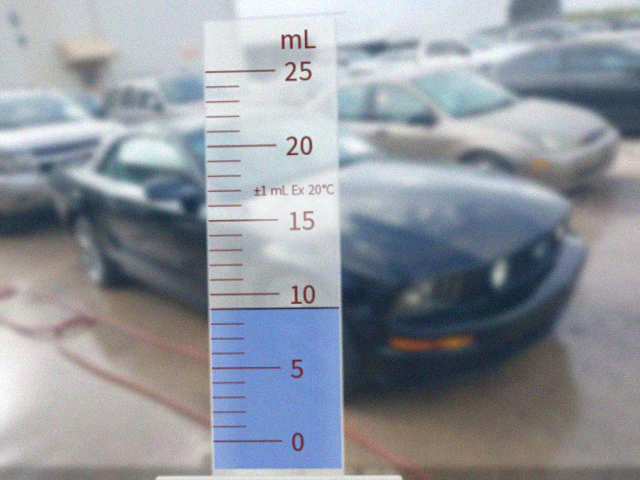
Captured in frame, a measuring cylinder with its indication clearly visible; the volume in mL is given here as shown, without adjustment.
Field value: 9 mL
